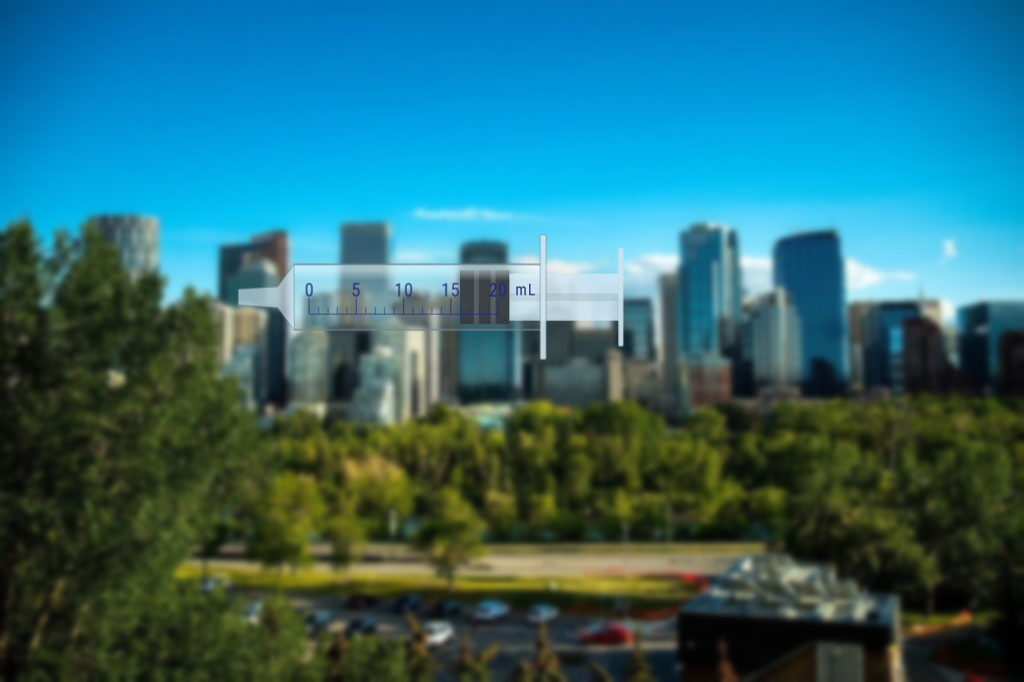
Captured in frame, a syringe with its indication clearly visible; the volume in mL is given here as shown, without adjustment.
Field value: 16 mL
